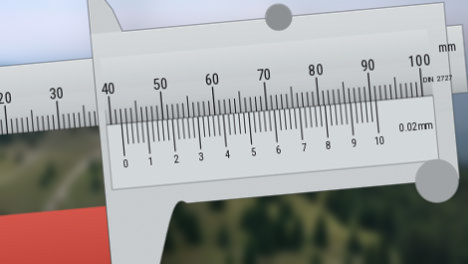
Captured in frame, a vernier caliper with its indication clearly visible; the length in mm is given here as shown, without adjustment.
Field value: 42.0 mm
